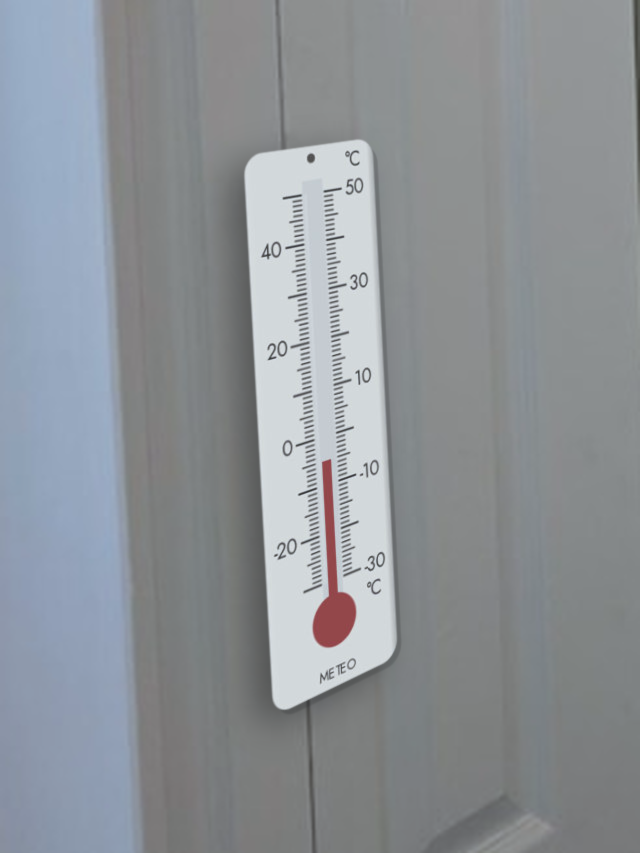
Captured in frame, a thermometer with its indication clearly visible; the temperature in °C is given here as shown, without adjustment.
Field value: -5 °C
